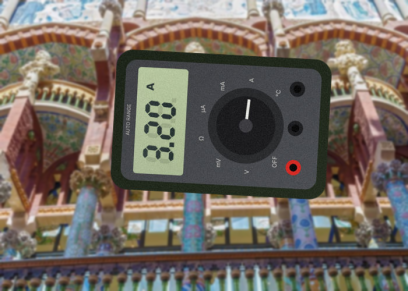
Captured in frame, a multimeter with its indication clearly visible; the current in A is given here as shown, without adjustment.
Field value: 3.20 A
